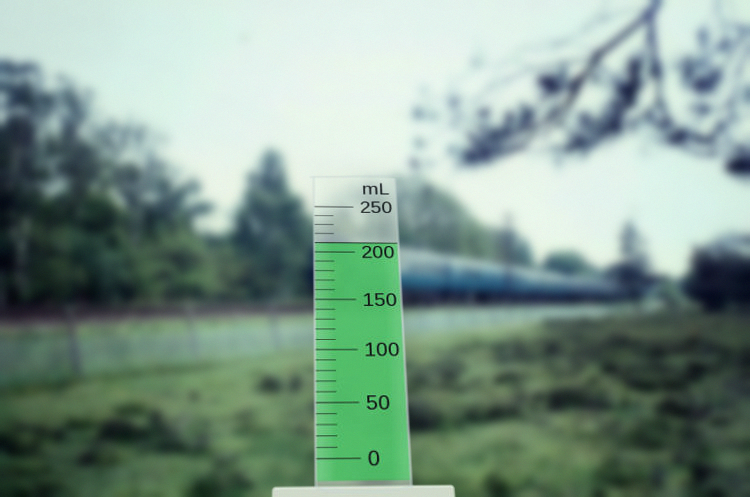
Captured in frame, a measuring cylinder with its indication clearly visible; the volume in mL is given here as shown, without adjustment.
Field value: 210 mL
